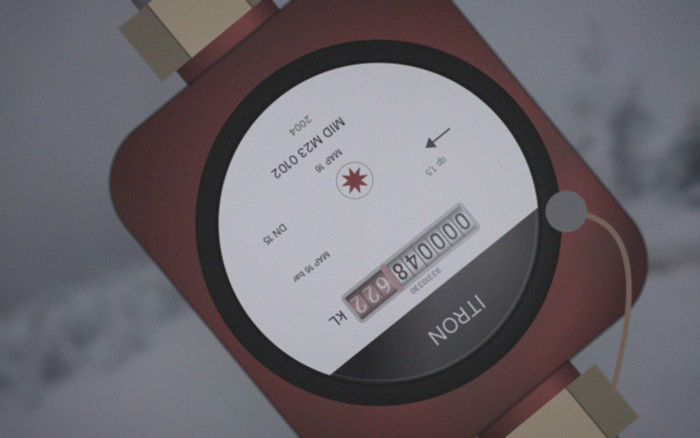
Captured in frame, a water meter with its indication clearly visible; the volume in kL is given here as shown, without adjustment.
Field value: 48.622 kL
